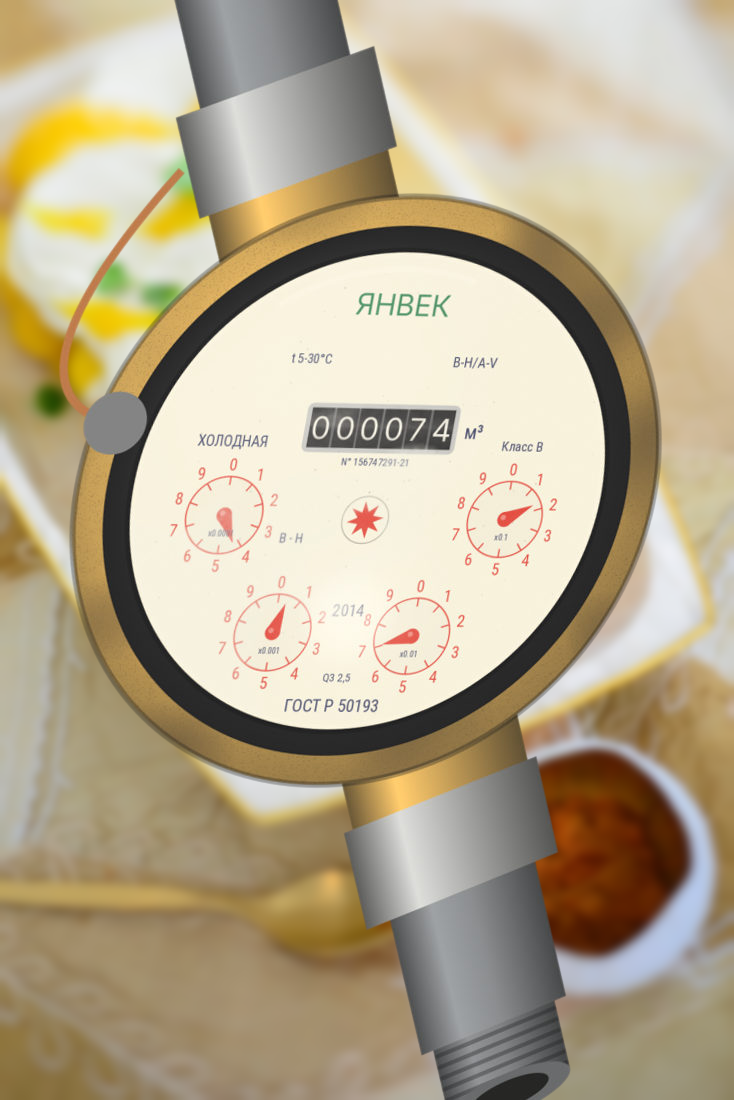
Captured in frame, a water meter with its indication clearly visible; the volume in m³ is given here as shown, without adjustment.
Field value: 74.1704 m³
